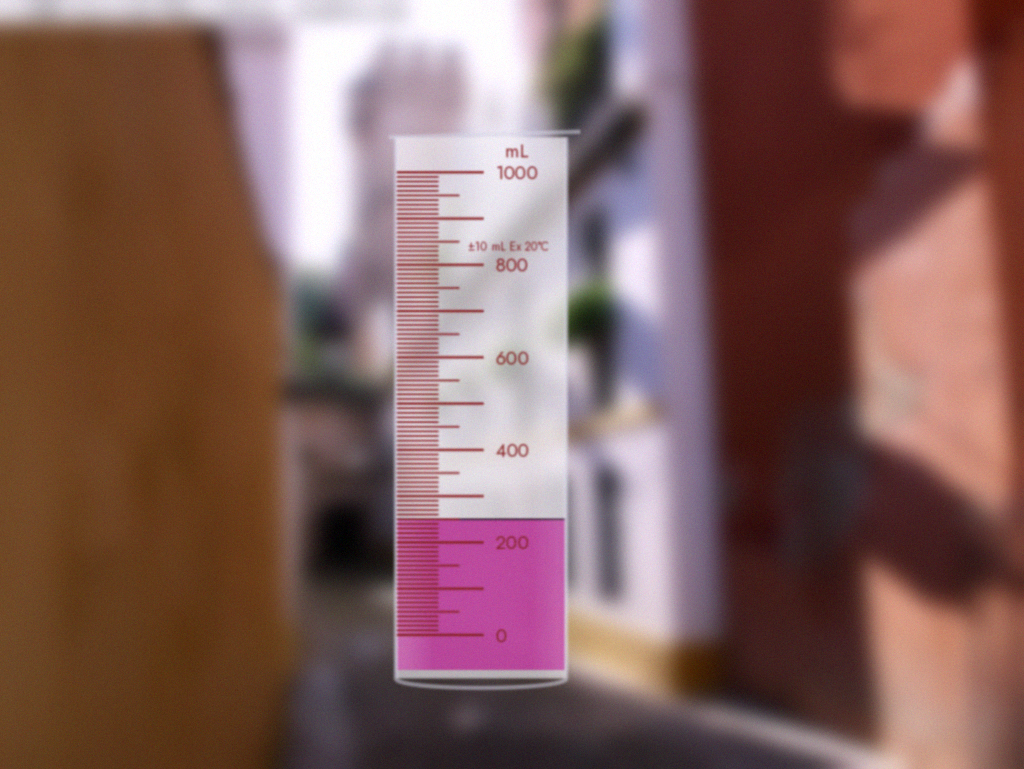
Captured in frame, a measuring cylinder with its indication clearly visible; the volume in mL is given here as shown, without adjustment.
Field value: 250 mL
